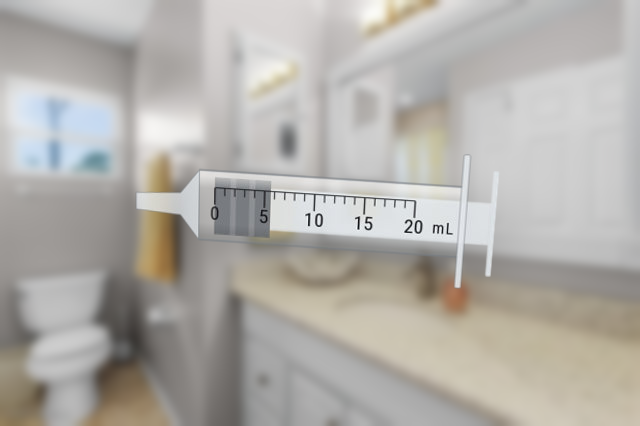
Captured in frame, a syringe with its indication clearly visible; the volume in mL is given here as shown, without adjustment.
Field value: 0 mL
